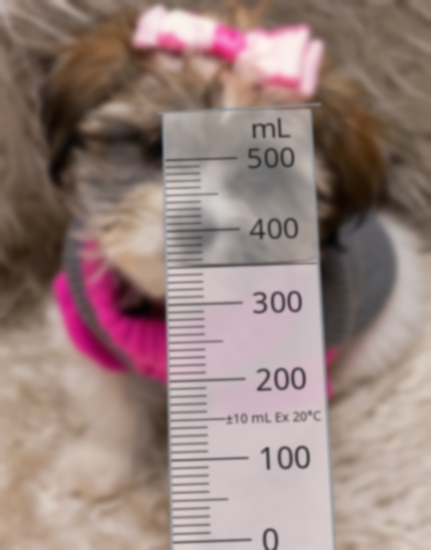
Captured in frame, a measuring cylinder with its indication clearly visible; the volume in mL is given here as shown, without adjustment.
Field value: 350 mL
